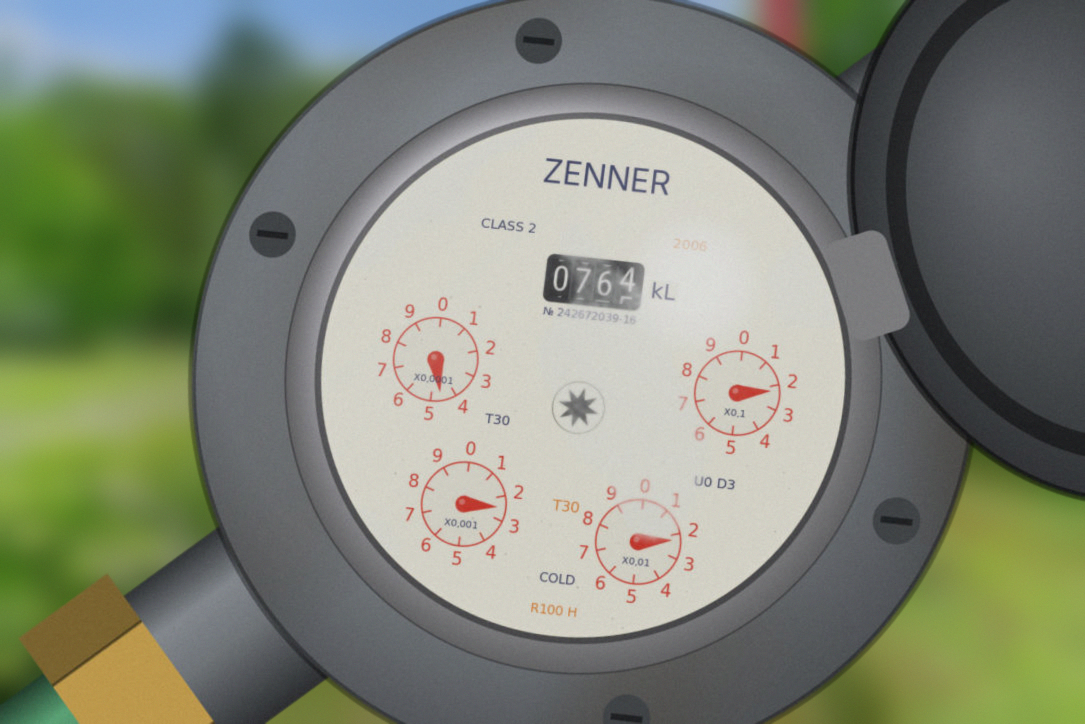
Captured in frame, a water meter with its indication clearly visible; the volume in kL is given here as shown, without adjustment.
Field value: 764.2224 kL
